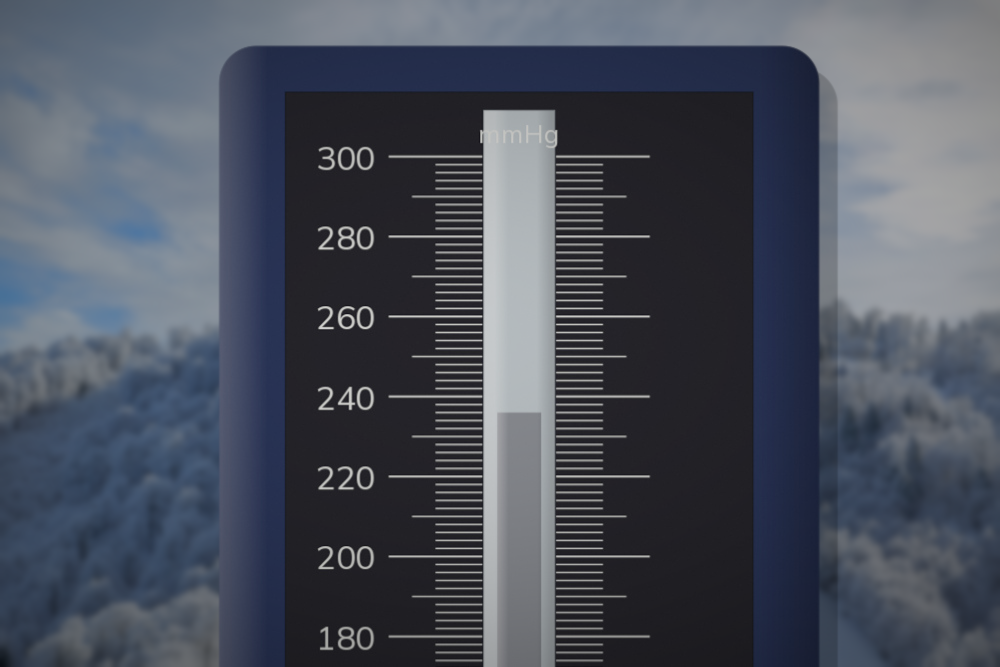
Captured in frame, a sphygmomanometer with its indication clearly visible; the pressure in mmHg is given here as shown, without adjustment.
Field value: 236 mmHg
